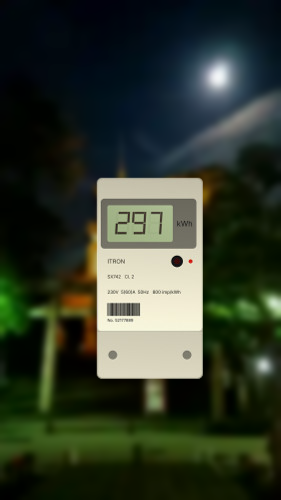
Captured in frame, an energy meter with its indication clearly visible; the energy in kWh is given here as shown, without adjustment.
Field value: 297 kWh
